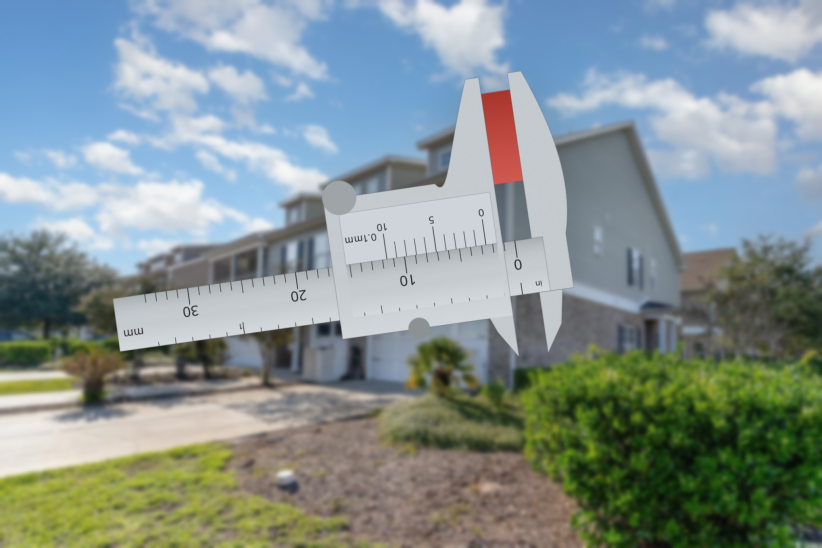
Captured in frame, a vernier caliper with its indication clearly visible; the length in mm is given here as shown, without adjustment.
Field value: 2.6 mm
